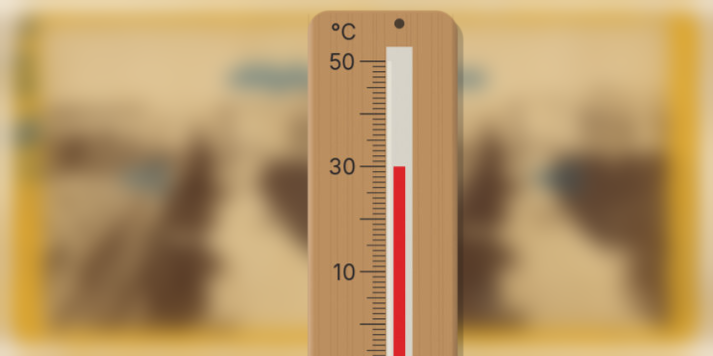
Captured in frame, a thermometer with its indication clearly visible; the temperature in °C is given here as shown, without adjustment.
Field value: 30 °C
